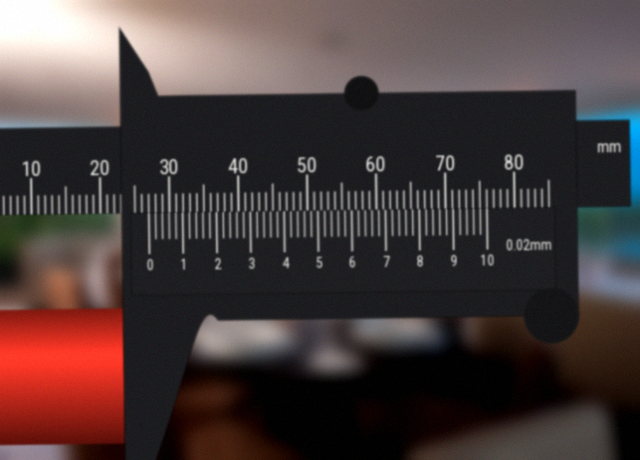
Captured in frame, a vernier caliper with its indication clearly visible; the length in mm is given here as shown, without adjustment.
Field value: 27.0 mm
